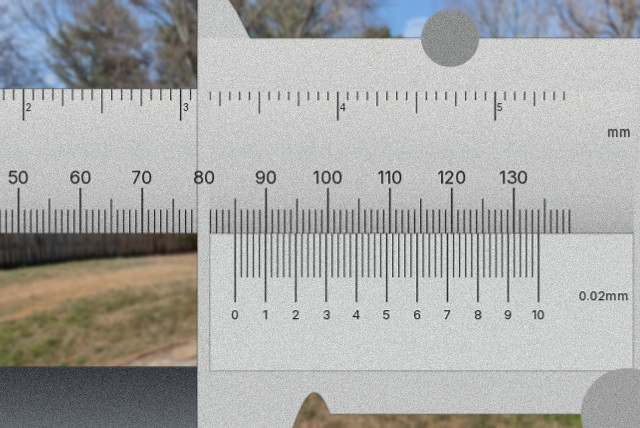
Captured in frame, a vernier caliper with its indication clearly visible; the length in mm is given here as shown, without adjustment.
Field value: 85.0 mm
